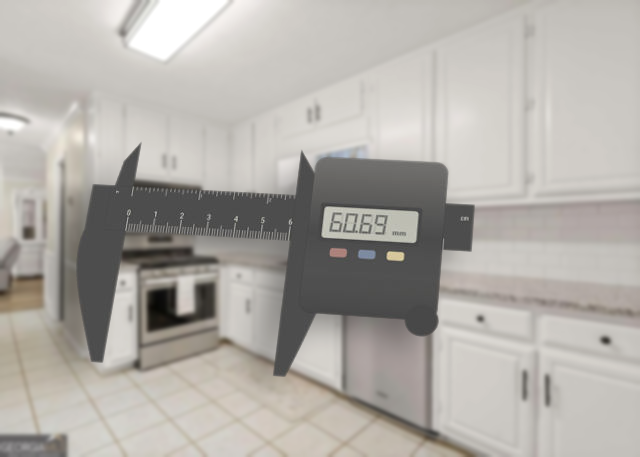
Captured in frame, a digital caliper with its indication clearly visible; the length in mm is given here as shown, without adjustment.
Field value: 60.69 mm
